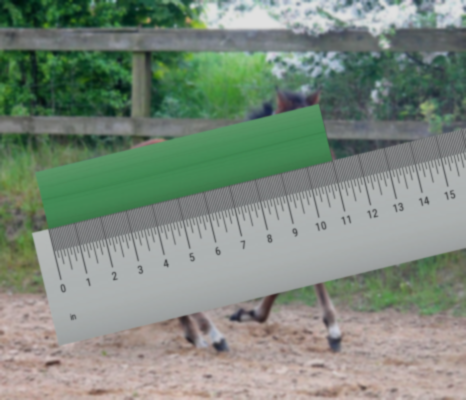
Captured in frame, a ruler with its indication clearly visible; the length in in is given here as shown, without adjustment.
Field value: 11 in
